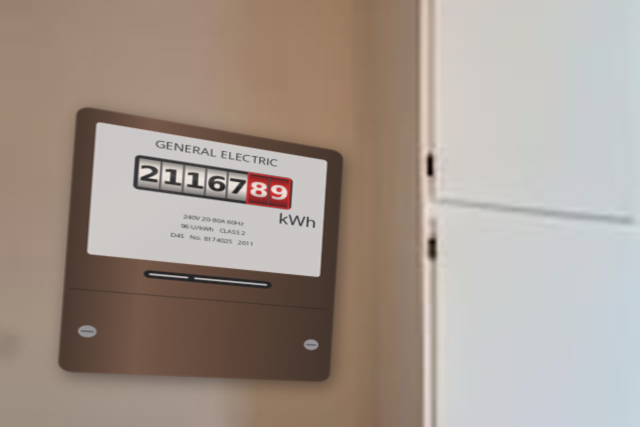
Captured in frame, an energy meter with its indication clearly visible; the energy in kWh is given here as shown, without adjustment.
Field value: 21167.89 kWh
